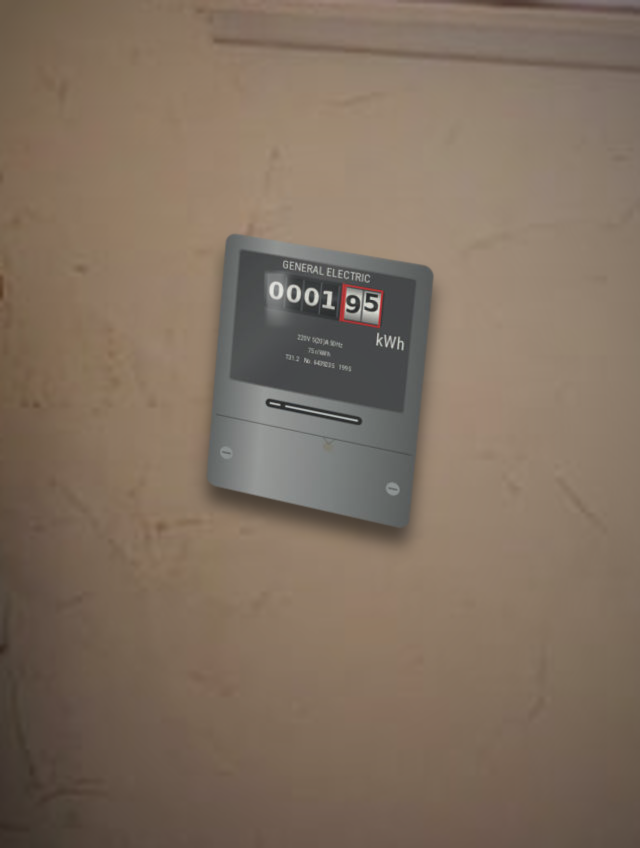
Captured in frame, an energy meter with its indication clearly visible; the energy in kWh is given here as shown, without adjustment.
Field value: 1.95 kWh
